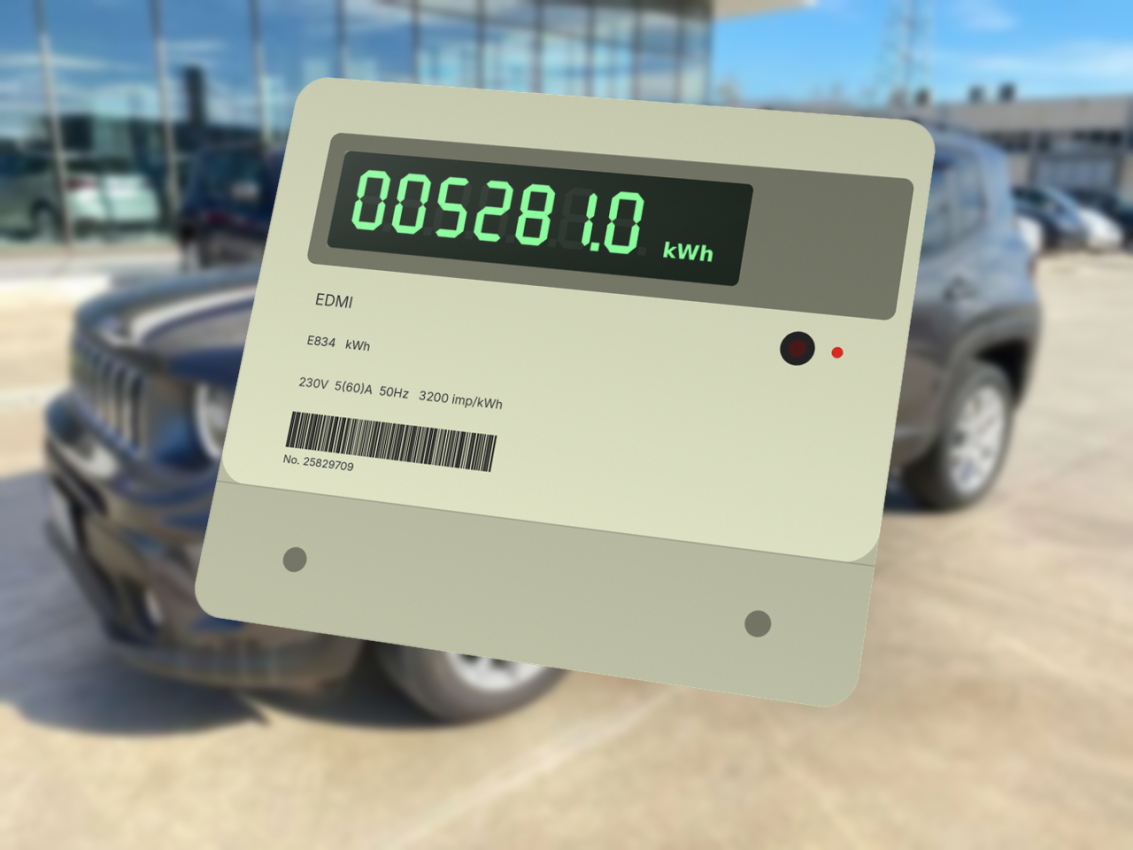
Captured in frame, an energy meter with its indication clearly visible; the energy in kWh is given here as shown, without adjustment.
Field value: 5281.0 kWh
